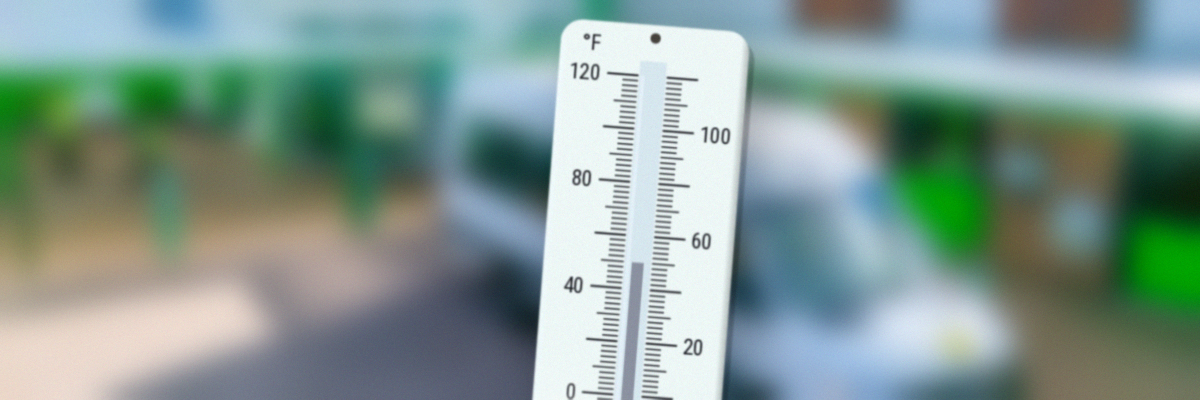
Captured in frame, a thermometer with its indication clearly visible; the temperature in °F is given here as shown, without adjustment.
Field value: 50 °F
